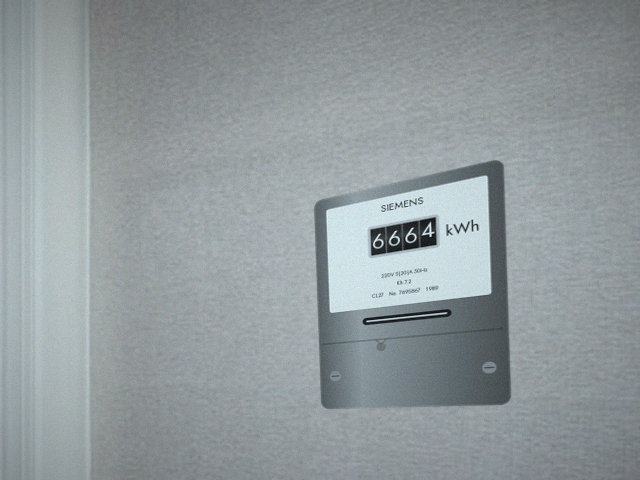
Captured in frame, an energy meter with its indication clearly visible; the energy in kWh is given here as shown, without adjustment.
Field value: 6664 kWh
